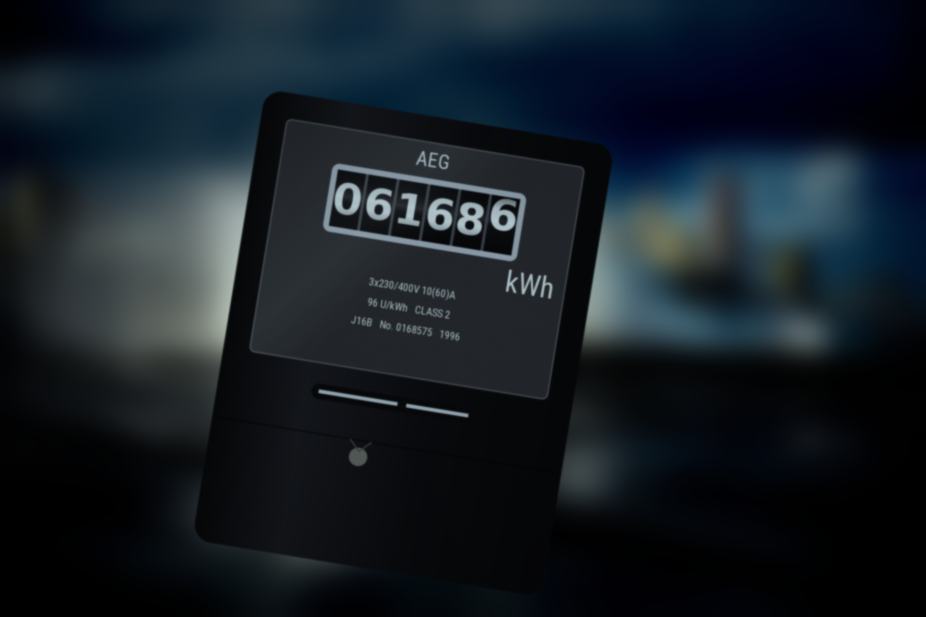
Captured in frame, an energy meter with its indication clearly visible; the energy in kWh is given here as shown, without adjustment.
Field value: 61686 kWh
